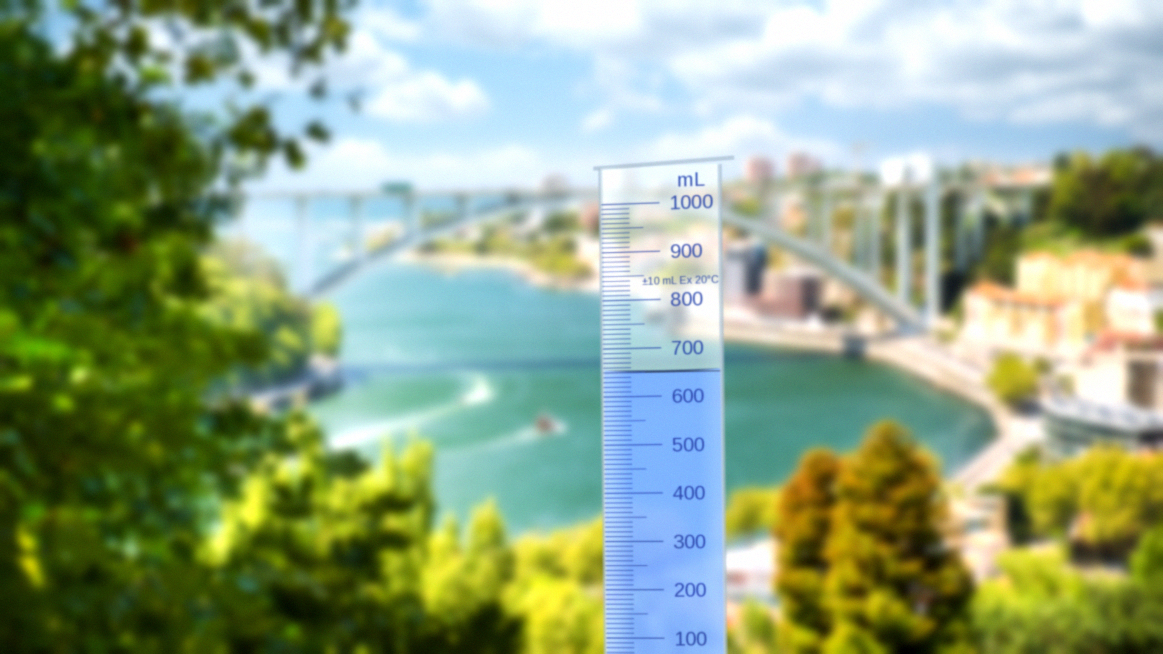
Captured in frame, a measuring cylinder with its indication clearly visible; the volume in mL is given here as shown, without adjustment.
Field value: 650 mL
